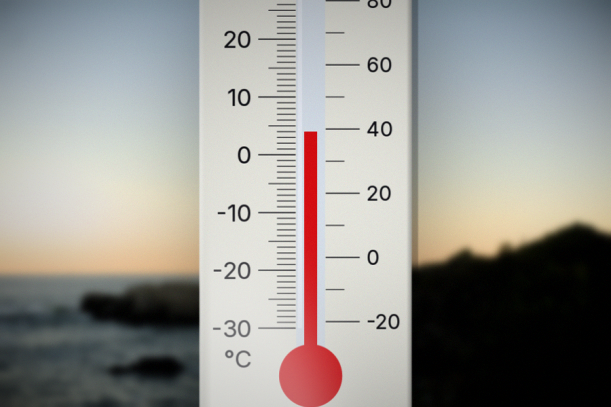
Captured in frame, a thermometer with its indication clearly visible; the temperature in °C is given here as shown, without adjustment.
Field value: 4 °C
